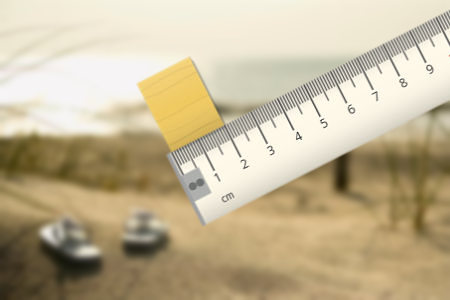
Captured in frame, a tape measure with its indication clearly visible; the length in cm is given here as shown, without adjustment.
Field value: 2 cm
